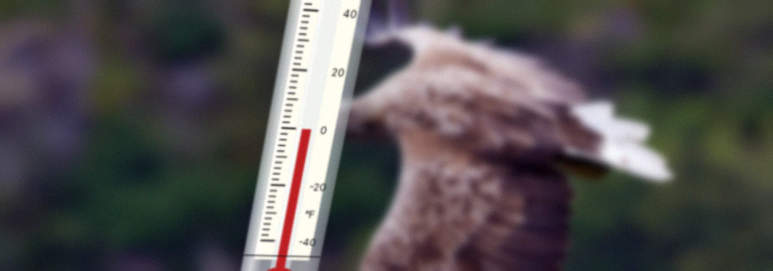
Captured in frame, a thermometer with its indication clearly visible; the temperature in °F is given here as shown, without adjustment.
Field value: 0 °F
